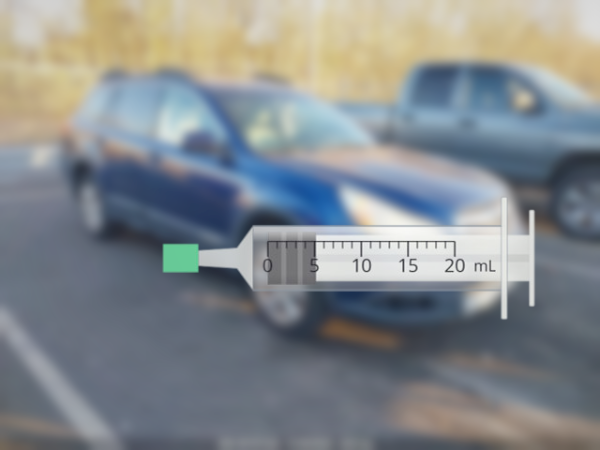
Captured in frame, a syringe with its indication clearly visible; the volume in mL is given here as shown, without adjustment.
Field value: 0 mL
